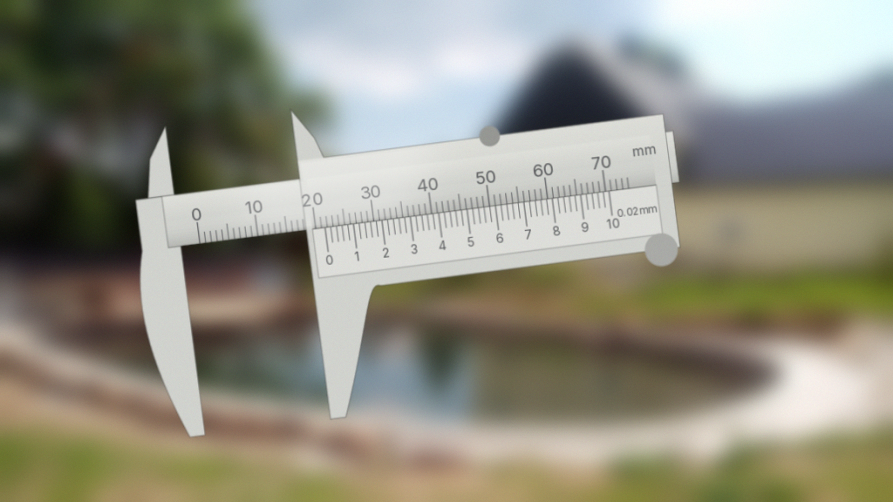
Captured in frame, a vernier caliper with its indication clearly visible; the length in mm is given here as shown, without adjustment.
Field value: 21.6 mm
